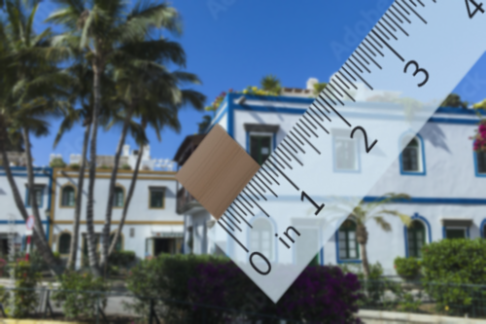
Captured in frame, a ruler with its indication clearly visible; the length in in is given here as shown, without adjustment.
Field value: 0.875 in
